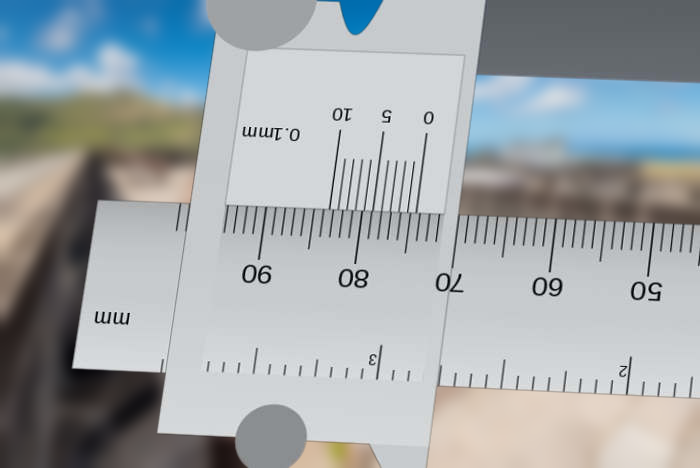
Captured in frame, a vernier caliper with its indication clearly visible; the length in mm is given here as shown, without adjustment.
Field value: 74.4 mm
